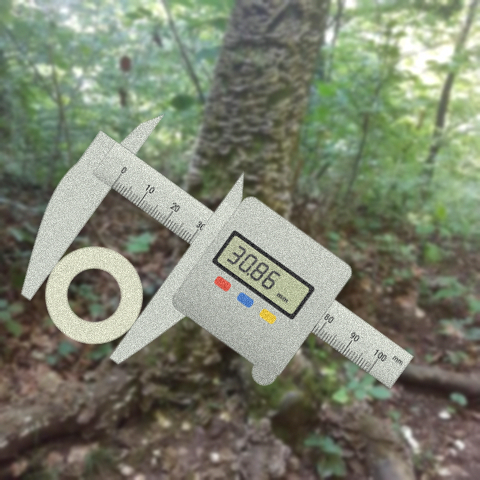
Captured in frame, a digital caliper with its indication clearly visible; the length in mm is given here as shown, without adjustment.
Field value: 30.86 mm
